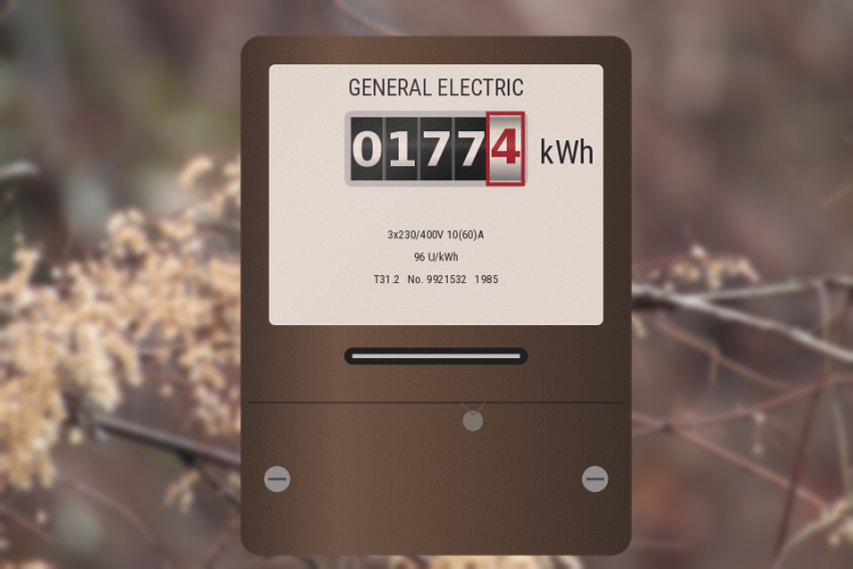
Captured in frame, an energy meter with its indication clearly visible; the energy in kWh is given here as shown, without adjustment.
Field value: 177.4 kWh
